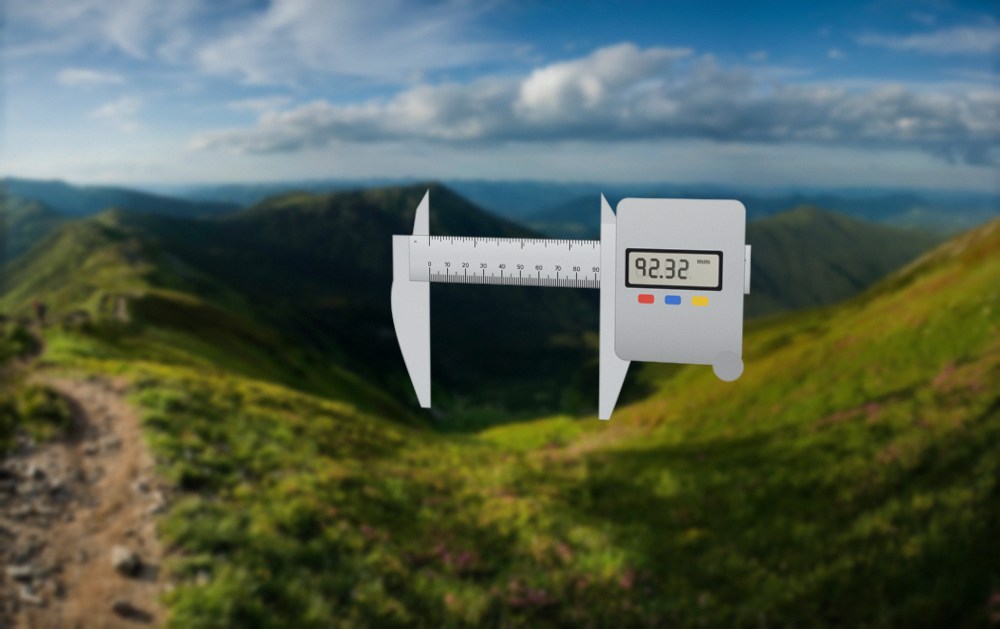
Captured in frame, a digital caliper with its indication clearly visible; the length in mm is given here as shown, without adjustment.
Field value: 92.32 mm
